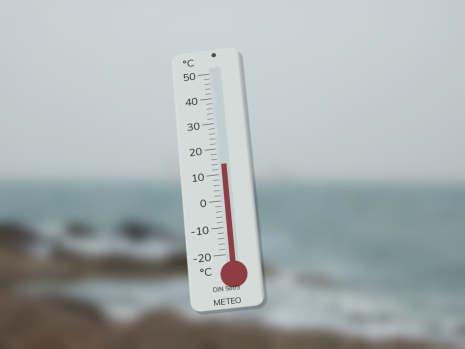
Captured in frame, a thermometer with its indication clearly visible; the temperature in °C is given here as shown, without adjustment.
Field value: 14 °C
